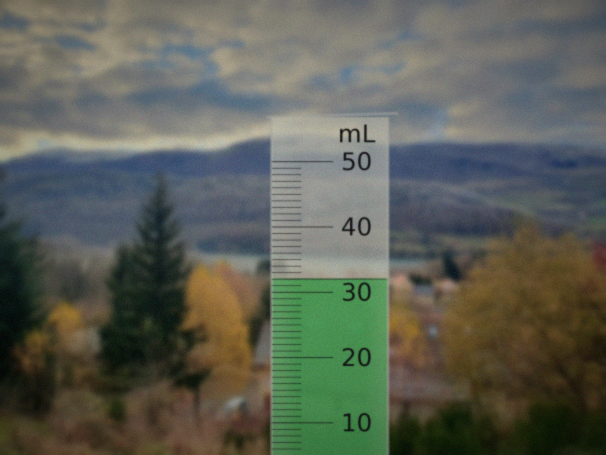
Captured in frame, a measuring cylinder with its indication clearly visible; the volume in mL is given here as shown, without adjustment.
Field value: 32 mL
